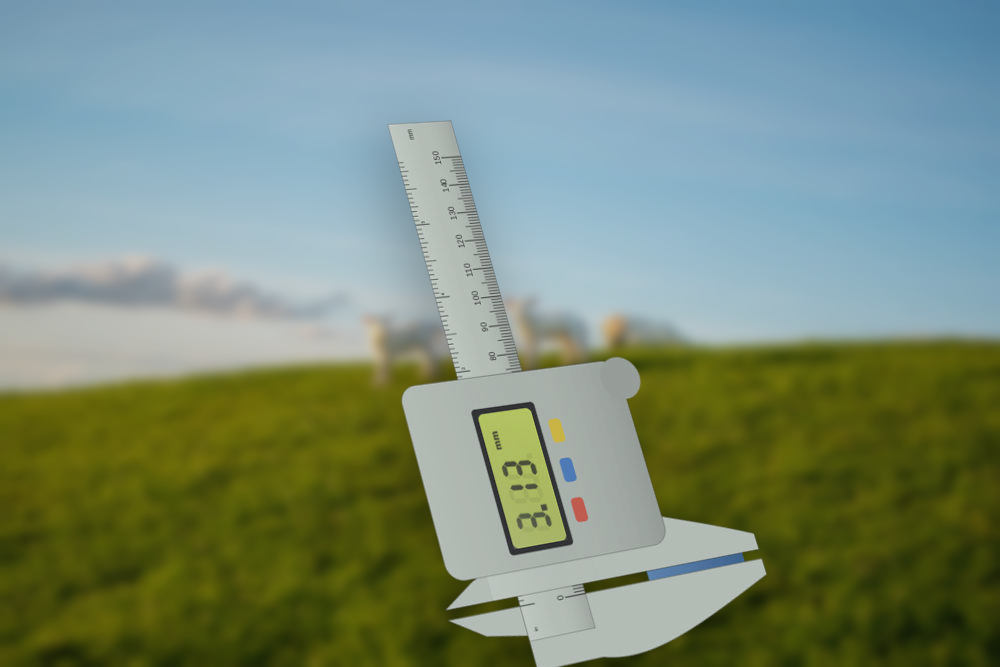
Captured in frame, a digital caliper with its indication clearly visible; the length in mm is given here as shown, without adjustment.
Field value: 3.13 mm
